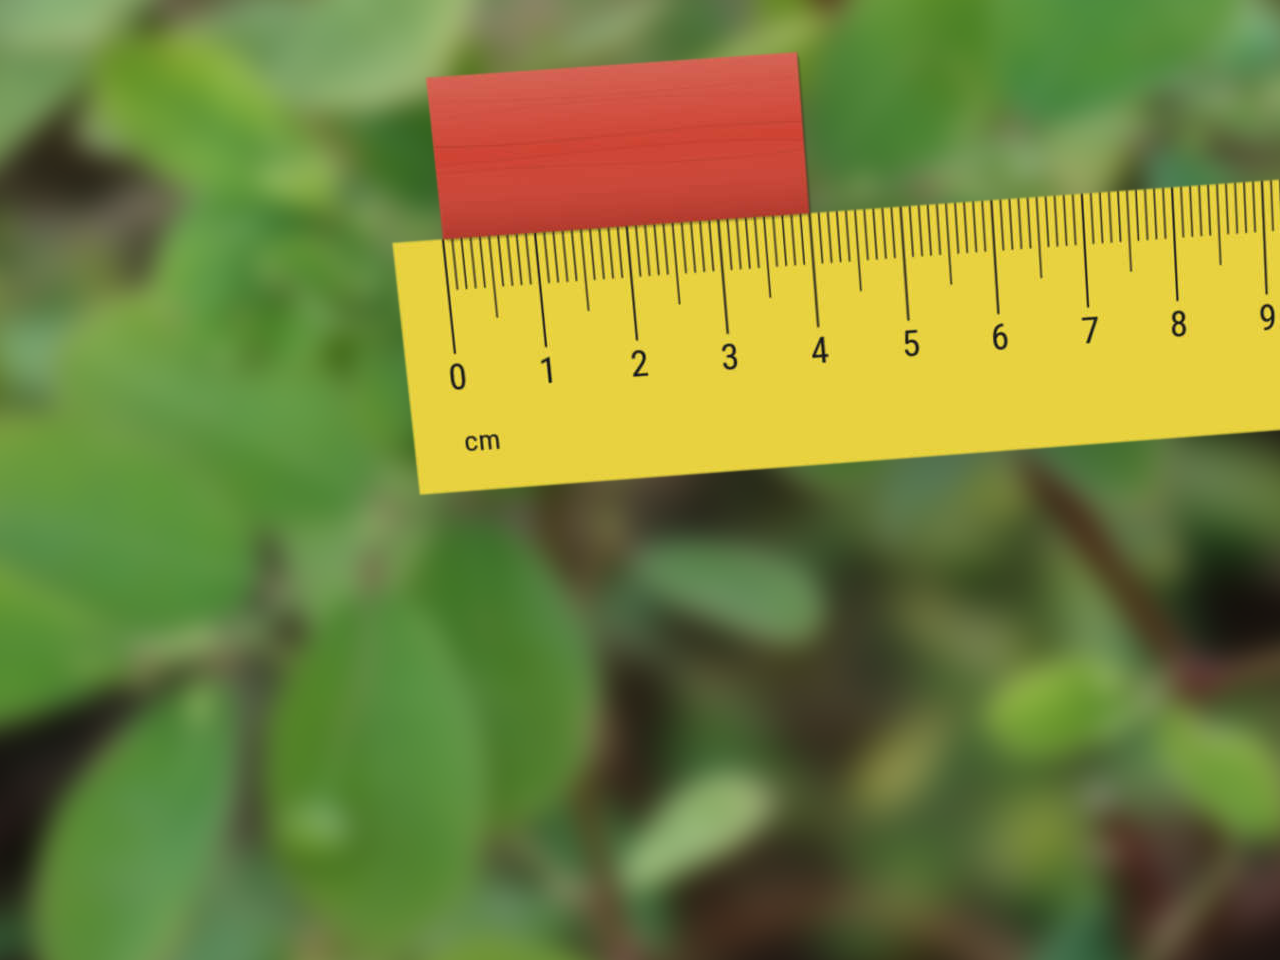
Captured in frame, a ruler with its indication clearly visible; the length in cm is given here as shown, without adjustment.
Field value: 4 cm
